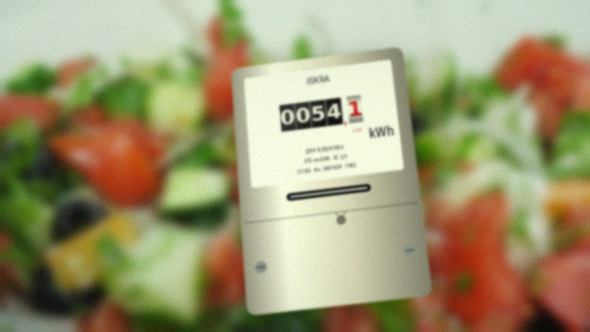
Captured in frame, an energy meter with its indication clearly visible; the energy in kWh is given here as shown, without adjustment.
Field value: 54.1 kWh
